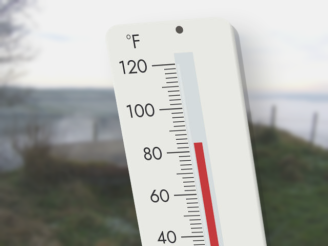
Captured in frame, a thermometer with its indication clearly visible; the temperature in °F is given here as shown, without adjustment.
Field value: 84 °F
